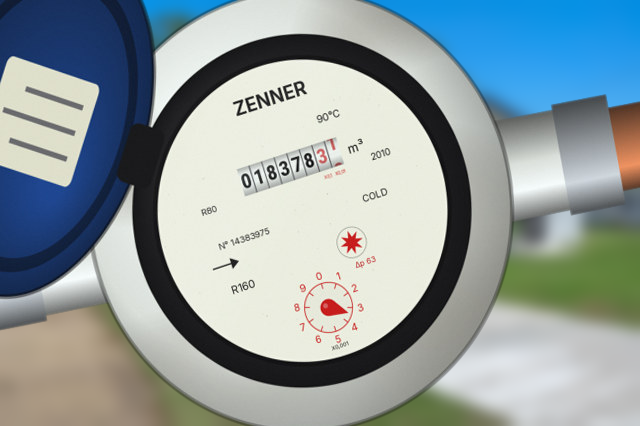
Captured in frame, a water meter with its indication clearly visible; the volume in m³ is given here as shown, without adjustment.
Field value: 18378.313 m³
